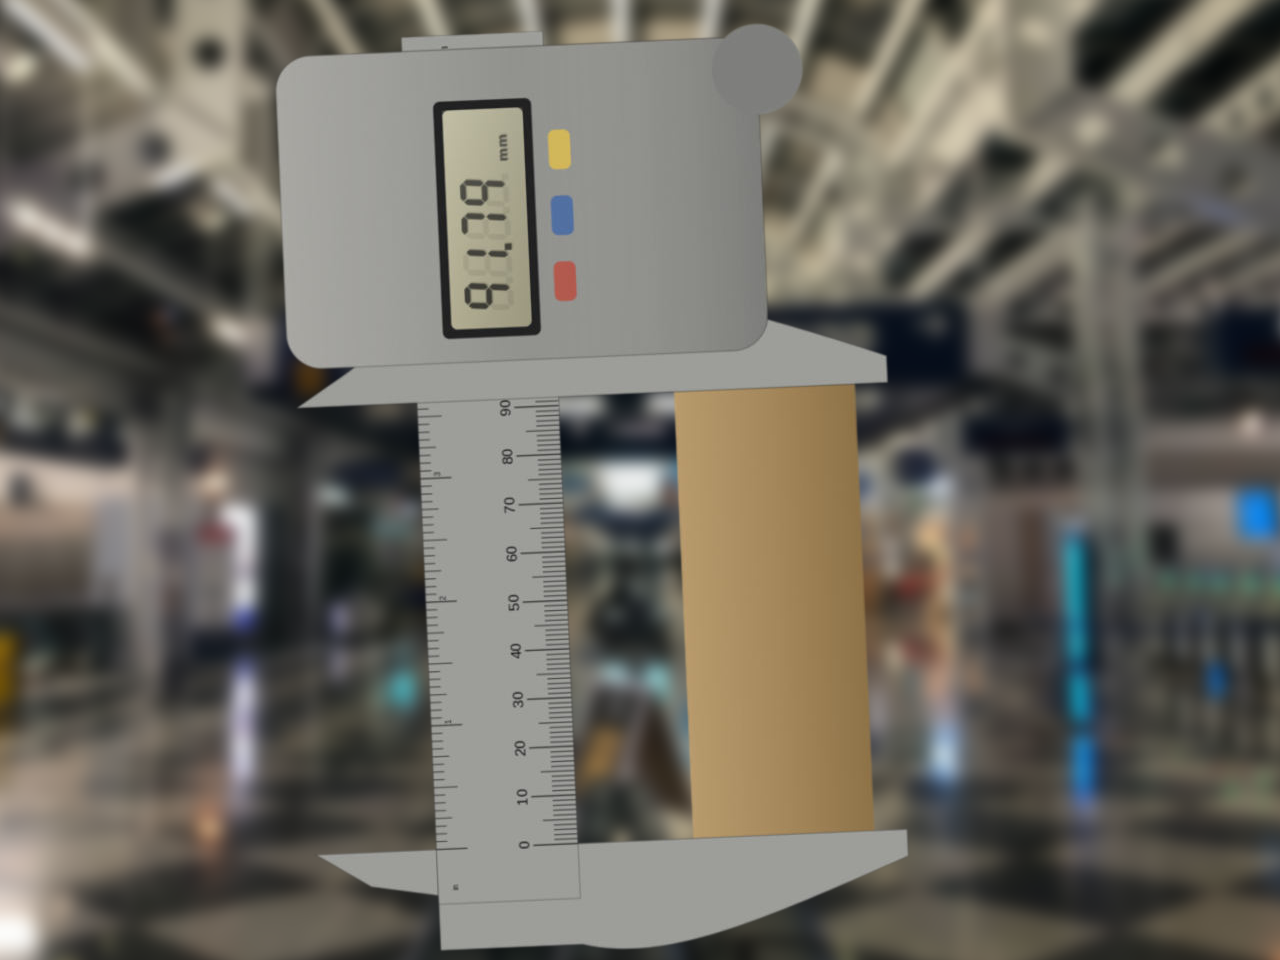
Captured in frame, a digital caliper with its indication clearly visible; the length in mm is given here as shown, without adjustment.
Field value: 91.79 mm
